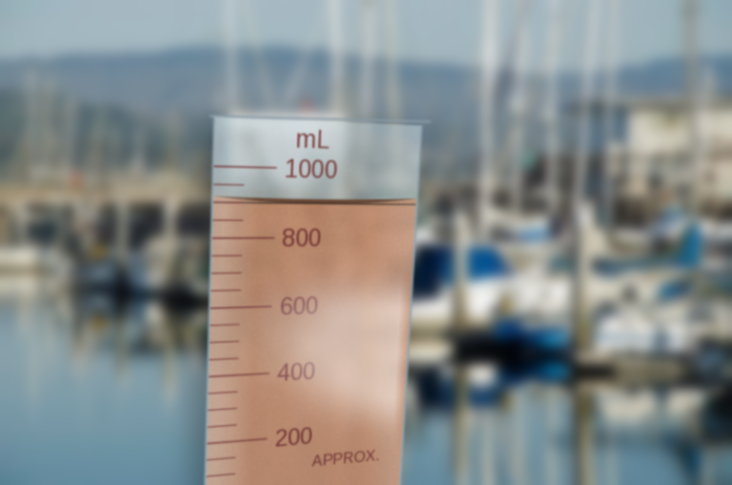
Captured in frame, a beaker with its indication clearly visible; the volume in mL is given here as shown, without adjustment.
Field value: 900 mL
